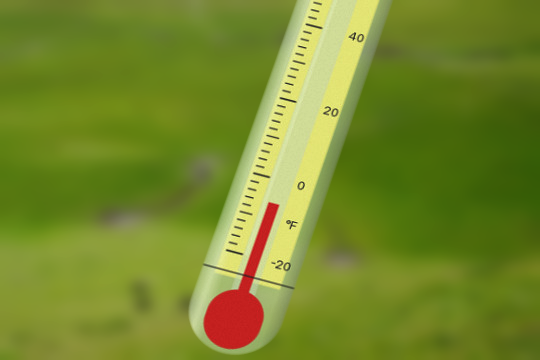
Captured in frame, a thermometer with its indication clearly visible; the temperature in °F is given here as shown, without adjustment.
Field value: -6 °F
